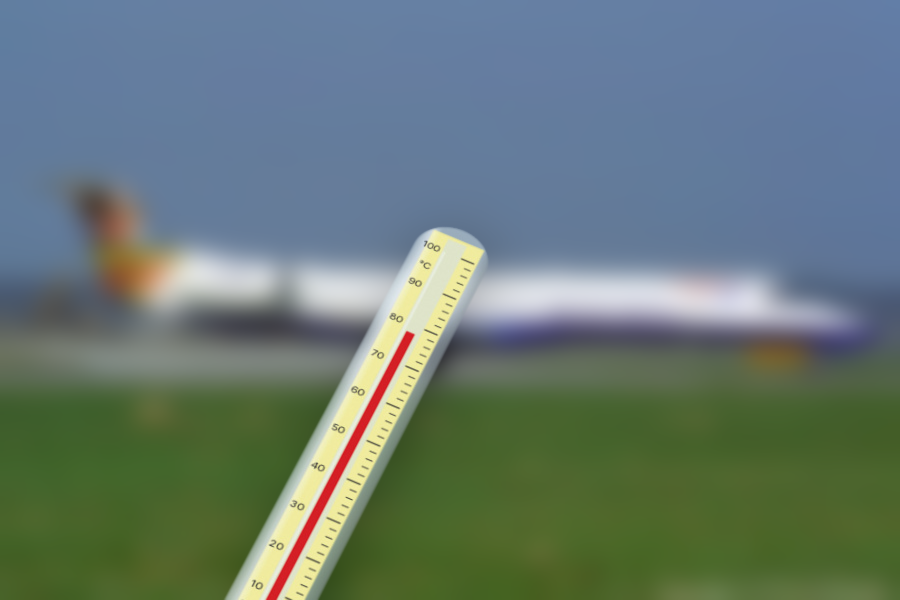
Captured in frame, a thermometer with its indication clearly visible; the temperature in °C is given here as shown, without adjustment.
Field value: 78 °C
